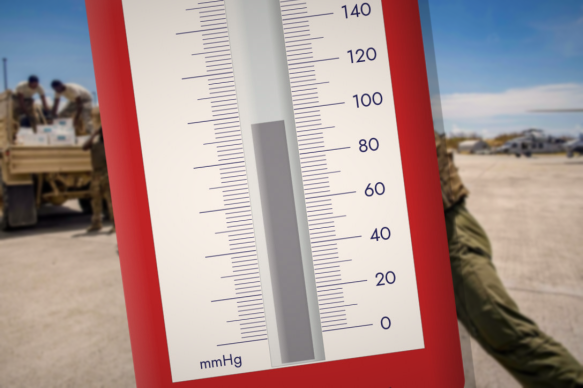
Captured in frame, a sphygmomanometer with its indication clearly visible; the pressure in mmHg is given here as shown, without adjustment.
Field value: 96 mmHg
